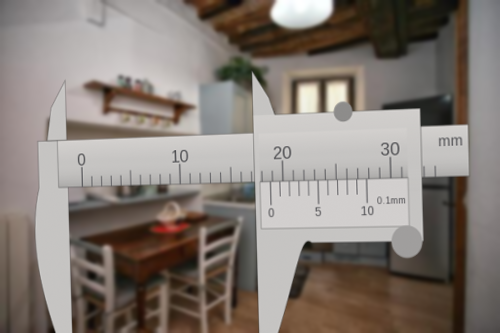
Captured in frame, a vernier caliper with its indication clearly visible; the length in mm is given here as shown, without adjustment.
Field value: 18.8 mm
